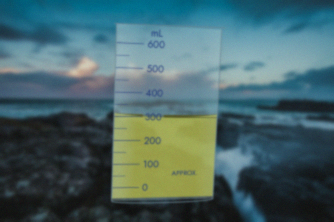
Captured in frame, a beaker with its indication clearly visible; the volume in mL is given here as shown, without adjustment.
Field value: 300 mL
